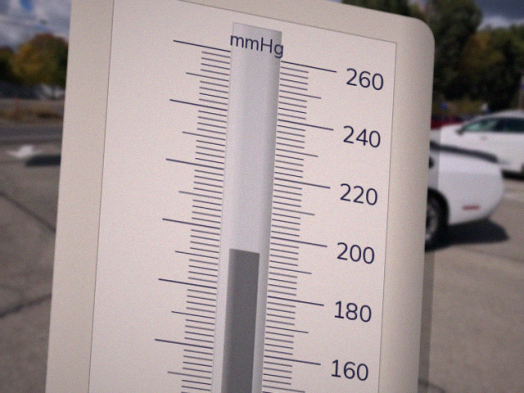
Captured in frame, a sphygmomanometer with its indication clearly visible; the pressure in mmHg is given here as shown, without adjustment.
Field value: 194 mmHg
